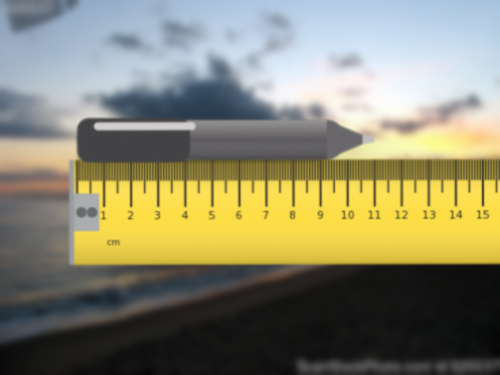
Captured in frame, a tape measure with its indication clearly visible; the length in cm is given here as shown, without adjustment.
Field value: 11 cm
